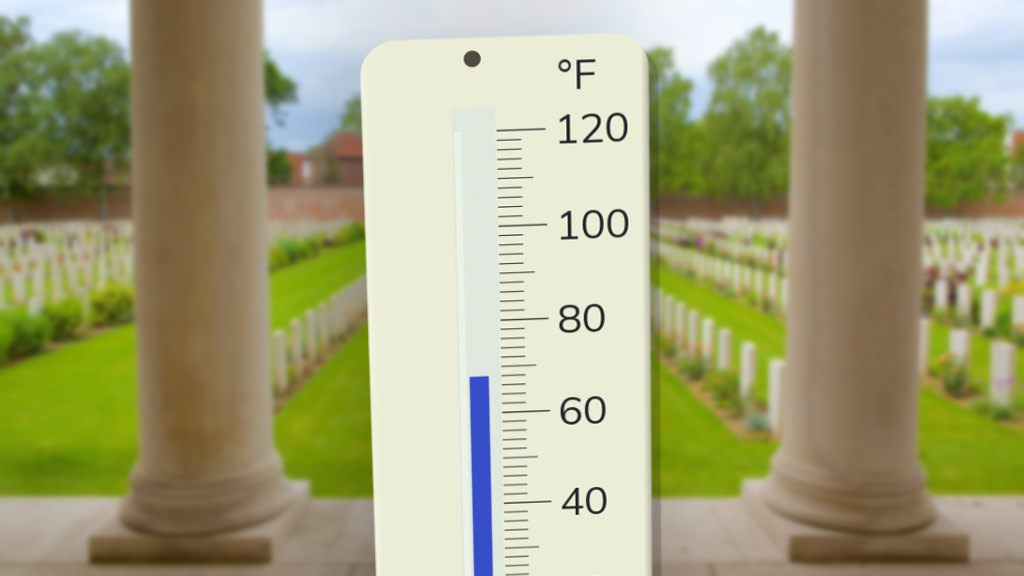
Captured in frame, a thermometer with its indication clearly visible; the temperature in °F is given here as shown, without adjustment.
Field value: 68 °F
